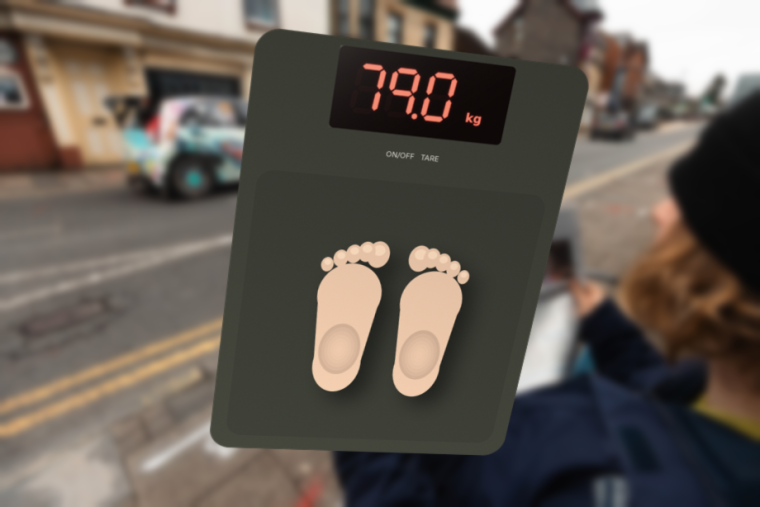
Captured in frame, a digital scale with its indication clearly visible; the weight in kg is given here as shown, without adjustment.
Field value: 79.0 kg
